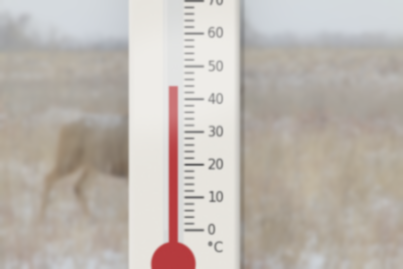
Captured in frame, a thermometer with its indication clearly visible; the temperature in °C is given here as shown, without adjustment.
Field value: 44 °C
